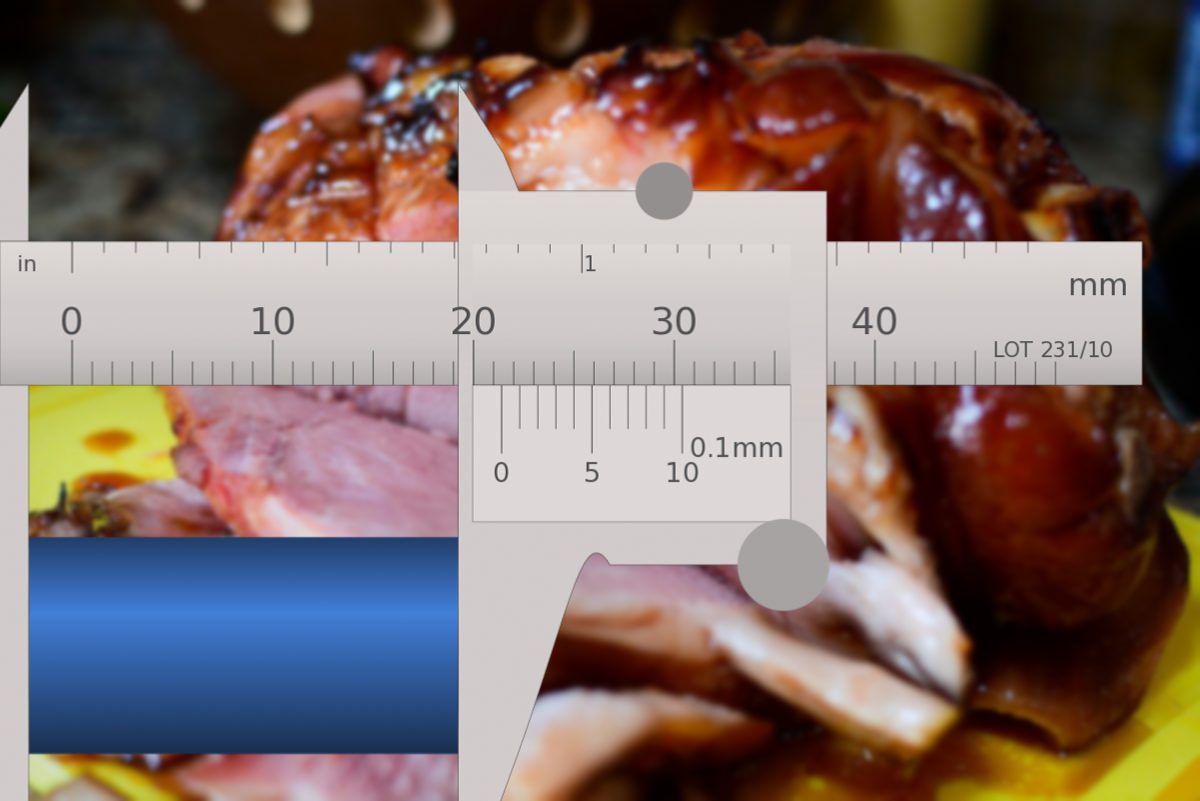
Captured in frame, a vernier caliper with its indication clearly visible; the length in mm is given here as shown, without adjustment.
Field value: 21.4 mm
